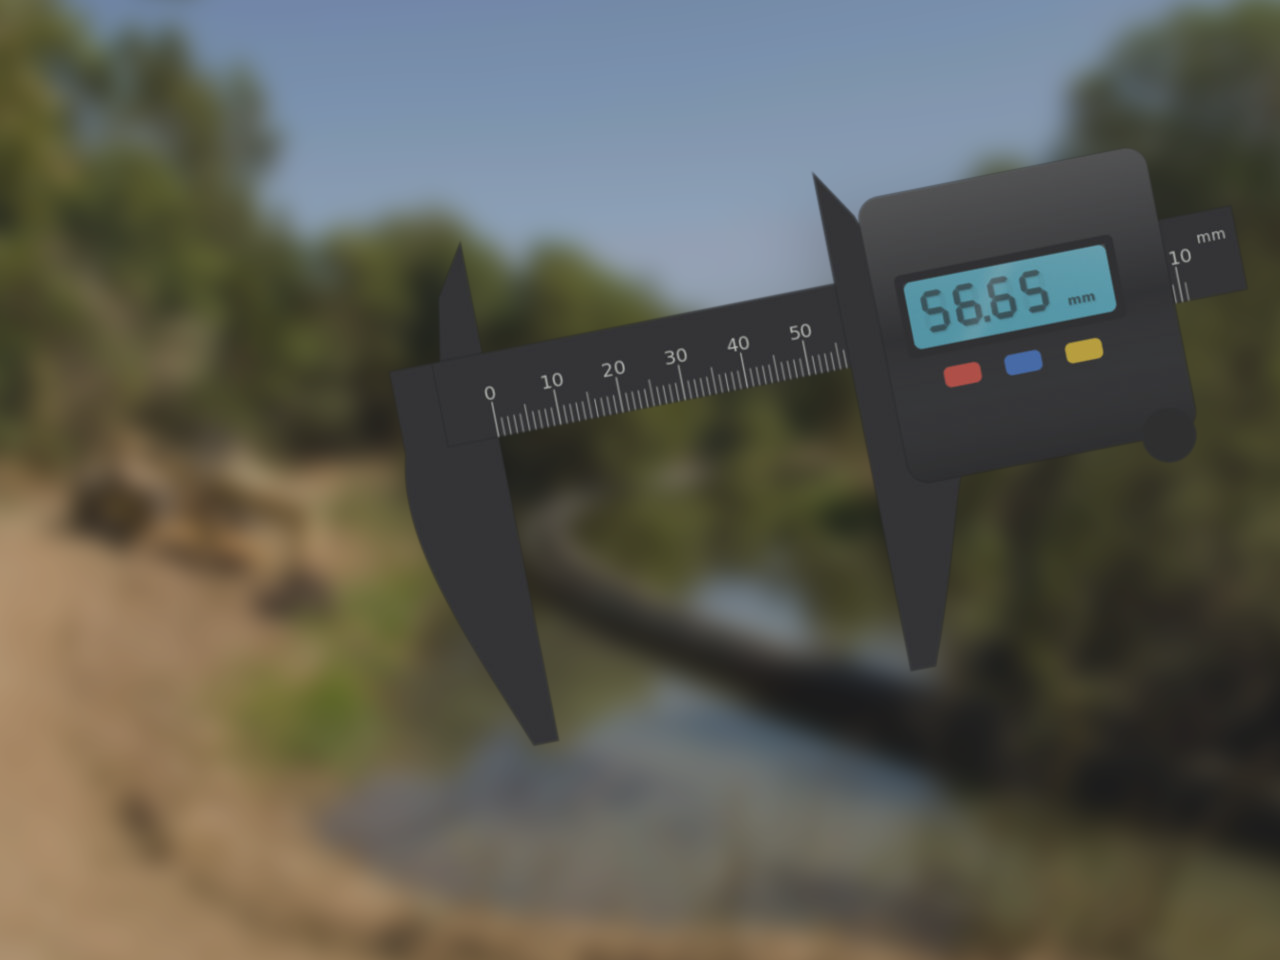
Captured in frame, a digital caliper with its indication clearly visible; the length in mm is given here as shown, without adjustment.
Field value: 56.65 mm
